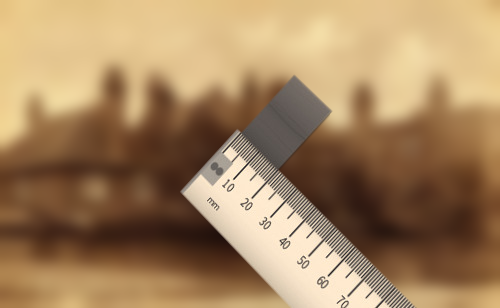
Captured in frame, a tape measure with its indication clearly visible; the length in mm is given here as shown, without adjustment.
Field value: 20 mm
